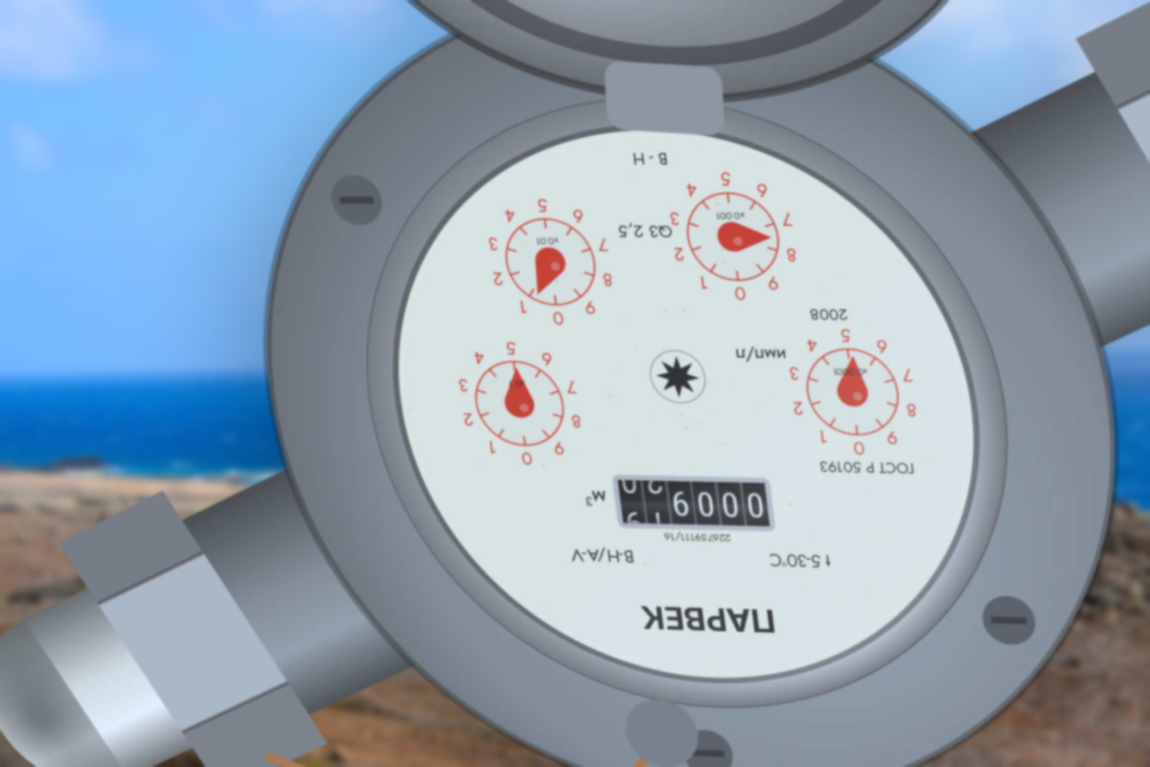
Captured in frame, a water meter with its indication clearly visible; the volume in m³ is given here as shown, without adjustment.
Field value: 919.5075 m³
